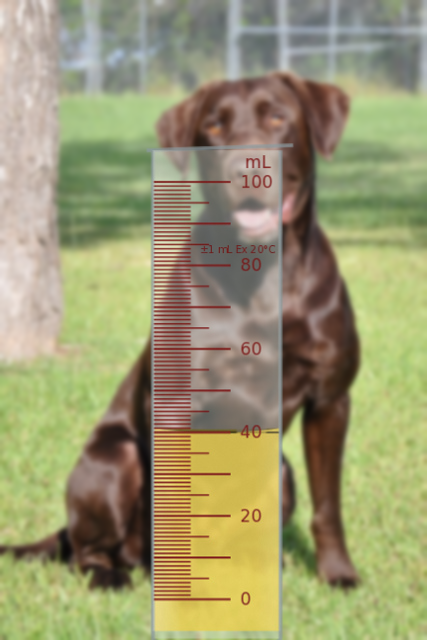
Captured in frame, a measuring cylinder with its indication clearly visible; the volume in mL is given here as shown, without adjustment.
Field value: 40 mL
